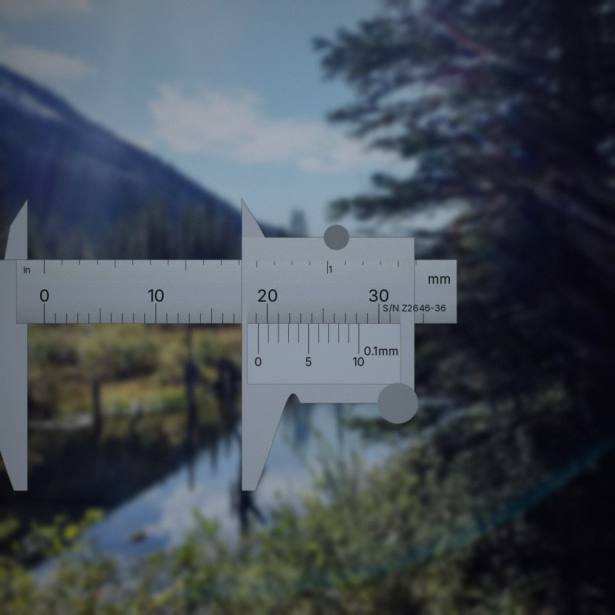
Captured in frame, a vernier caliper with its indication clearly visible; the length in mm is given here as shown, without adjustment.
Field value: 19.2 mm
